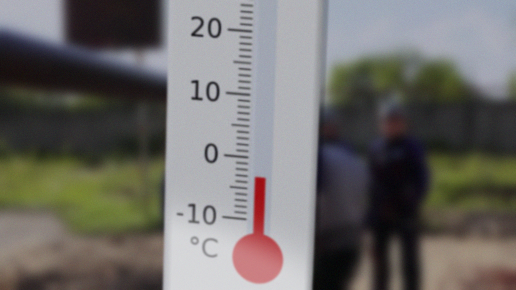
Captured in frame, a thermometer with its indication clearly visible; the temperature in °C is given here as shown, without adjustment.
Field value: -3 °C
